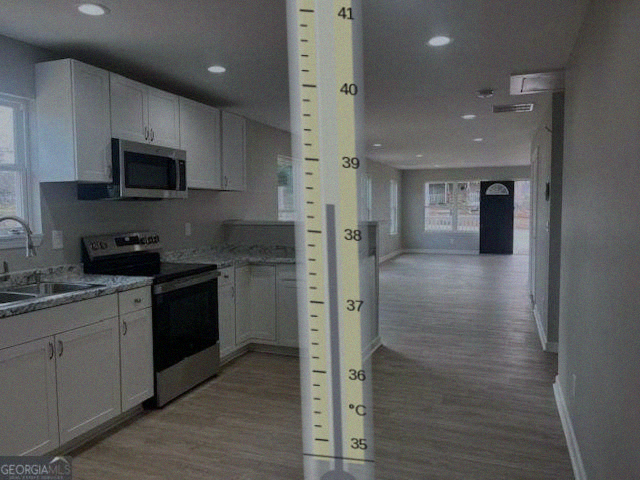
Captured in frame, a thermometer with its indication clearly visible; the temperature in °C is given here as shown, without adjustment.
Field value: 38.4 °C
